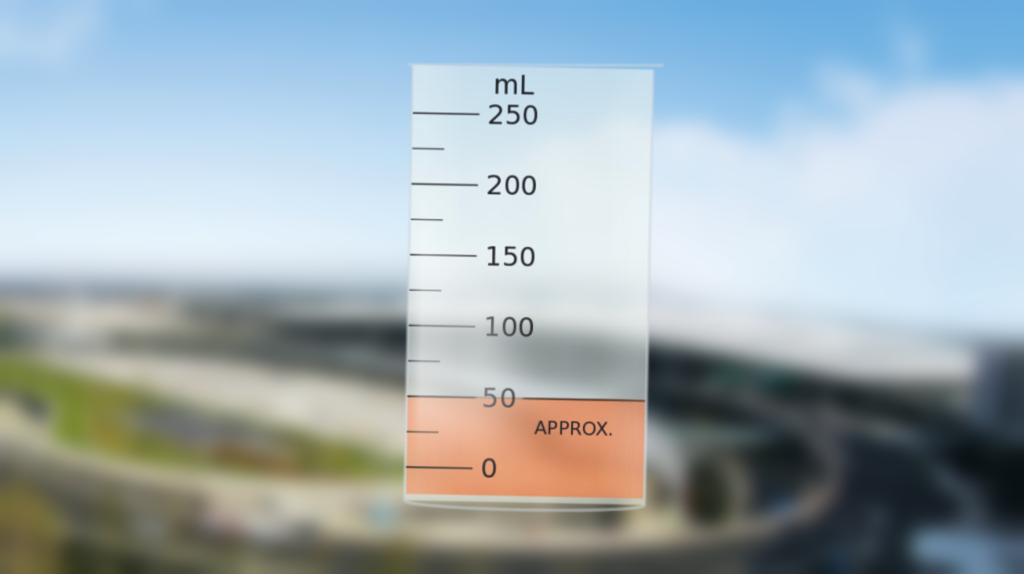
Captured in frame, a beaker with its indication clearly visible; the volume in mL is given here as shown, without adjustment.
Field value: 50 mL
